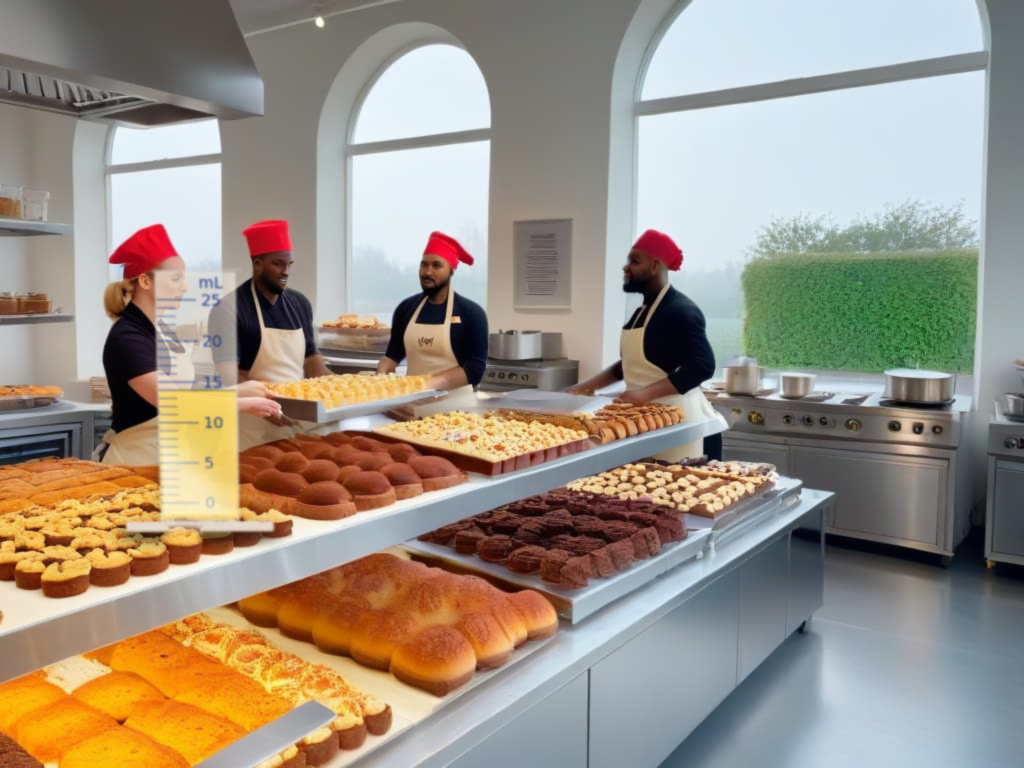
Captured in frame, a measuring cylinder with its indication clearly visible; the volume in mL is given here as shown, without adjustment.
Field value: 14 mL
